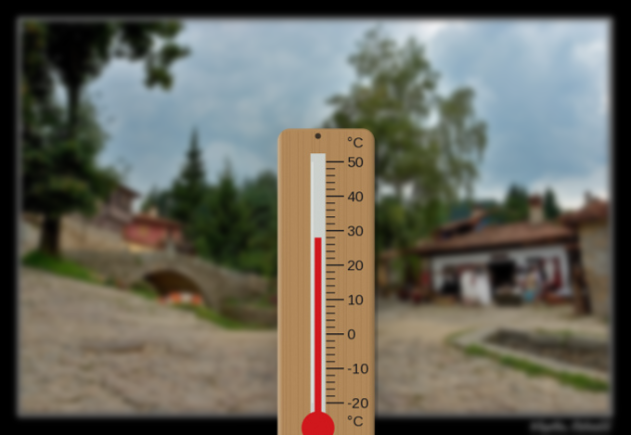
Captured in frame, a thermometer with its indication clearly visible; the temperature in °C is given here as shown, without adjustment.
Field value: 28 °C
